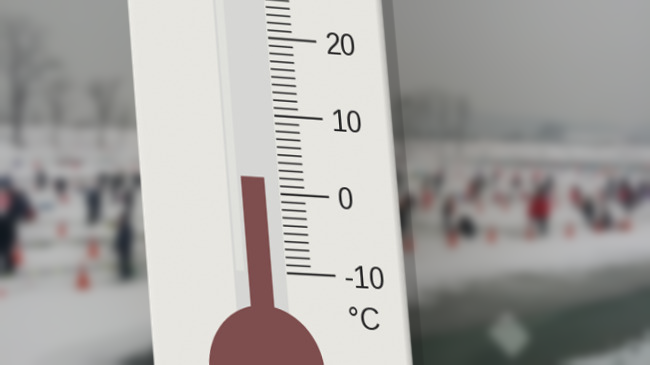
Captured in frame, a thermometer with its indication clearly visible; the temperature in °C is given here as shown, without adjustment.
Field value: 2 °C
